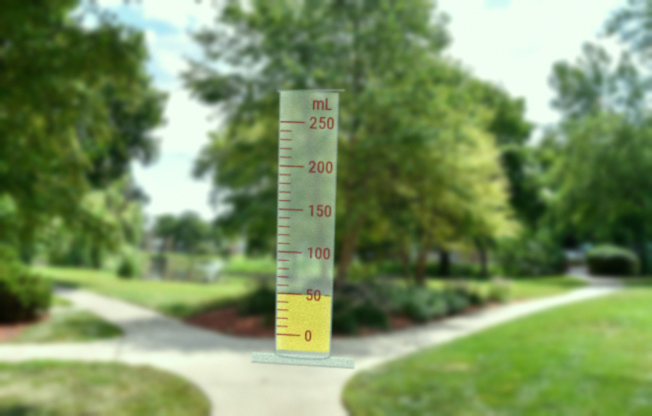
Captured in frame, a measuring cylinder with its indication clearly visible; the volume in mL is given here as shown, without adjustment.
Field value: 50 mL
